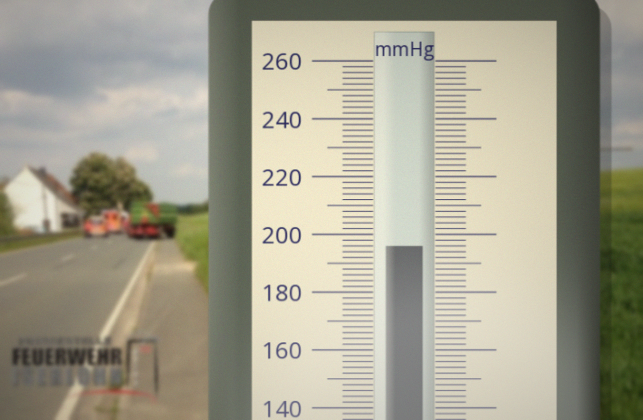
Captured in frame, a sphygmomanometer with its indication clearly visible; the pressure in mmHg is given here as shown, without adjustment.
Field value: 196 mmHg
